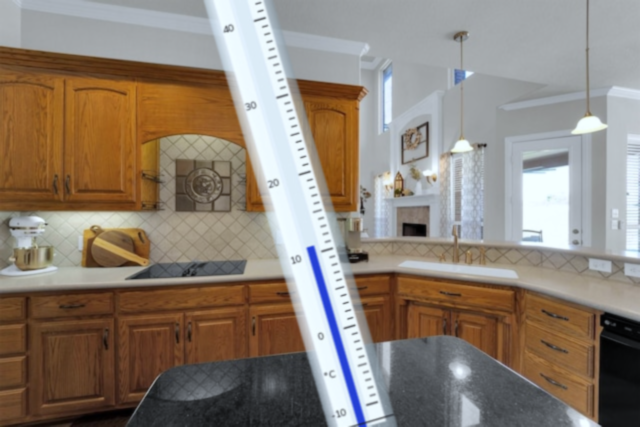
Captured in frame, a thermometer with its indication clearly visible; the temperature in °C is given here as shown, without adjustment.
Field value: 11 °C
